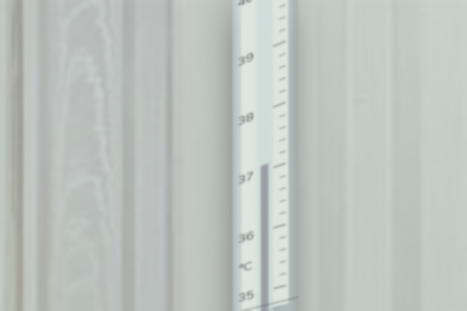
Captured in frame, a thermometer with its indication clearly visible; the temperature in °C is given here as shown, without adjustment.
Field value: 37.1 °C
